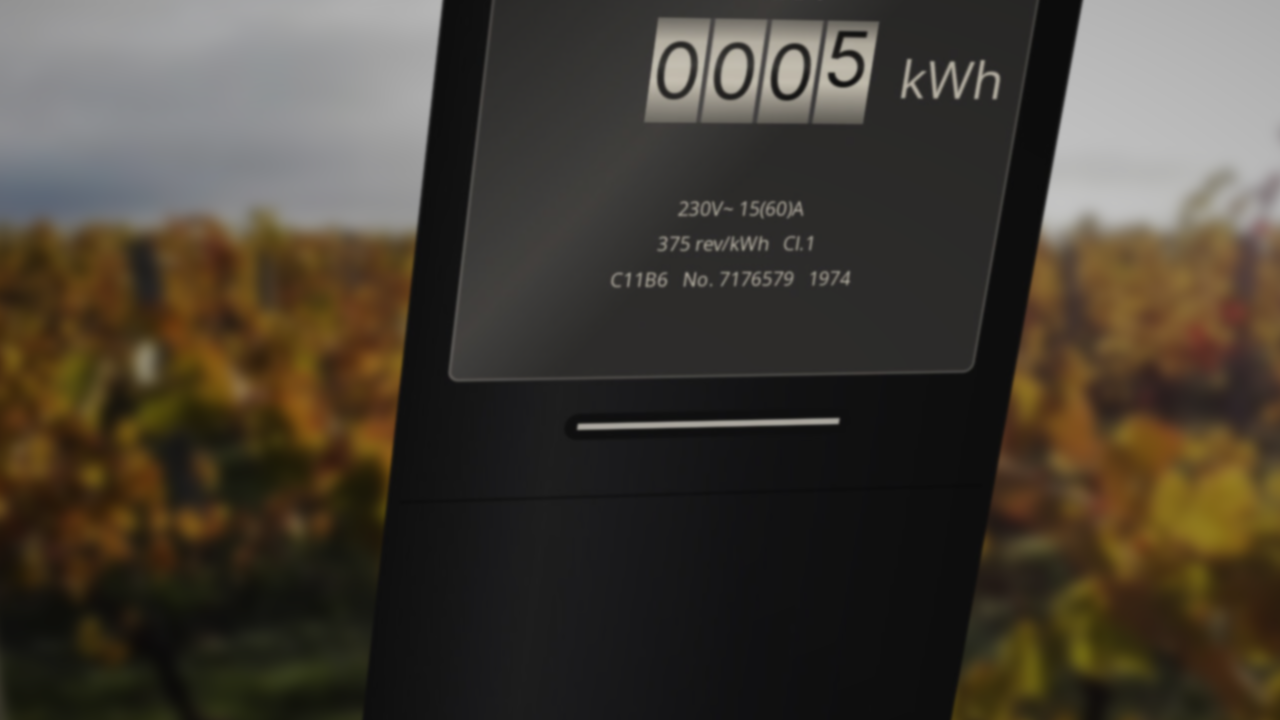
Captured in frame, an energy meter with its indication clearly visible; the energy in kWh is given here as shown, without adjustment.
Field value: 5 kWh
